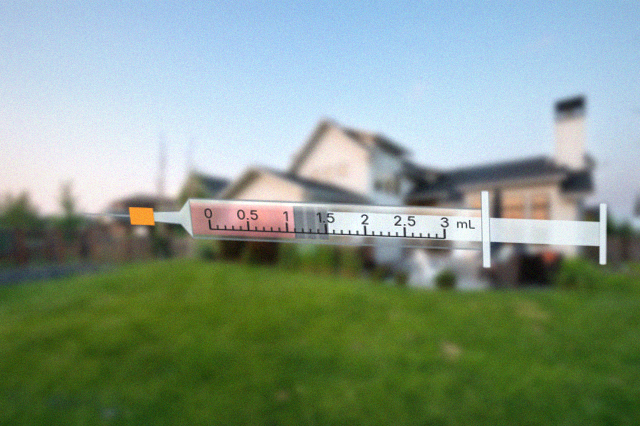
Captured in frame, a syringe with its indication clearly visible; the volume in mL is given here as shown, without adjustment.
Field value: 1.1 mL
